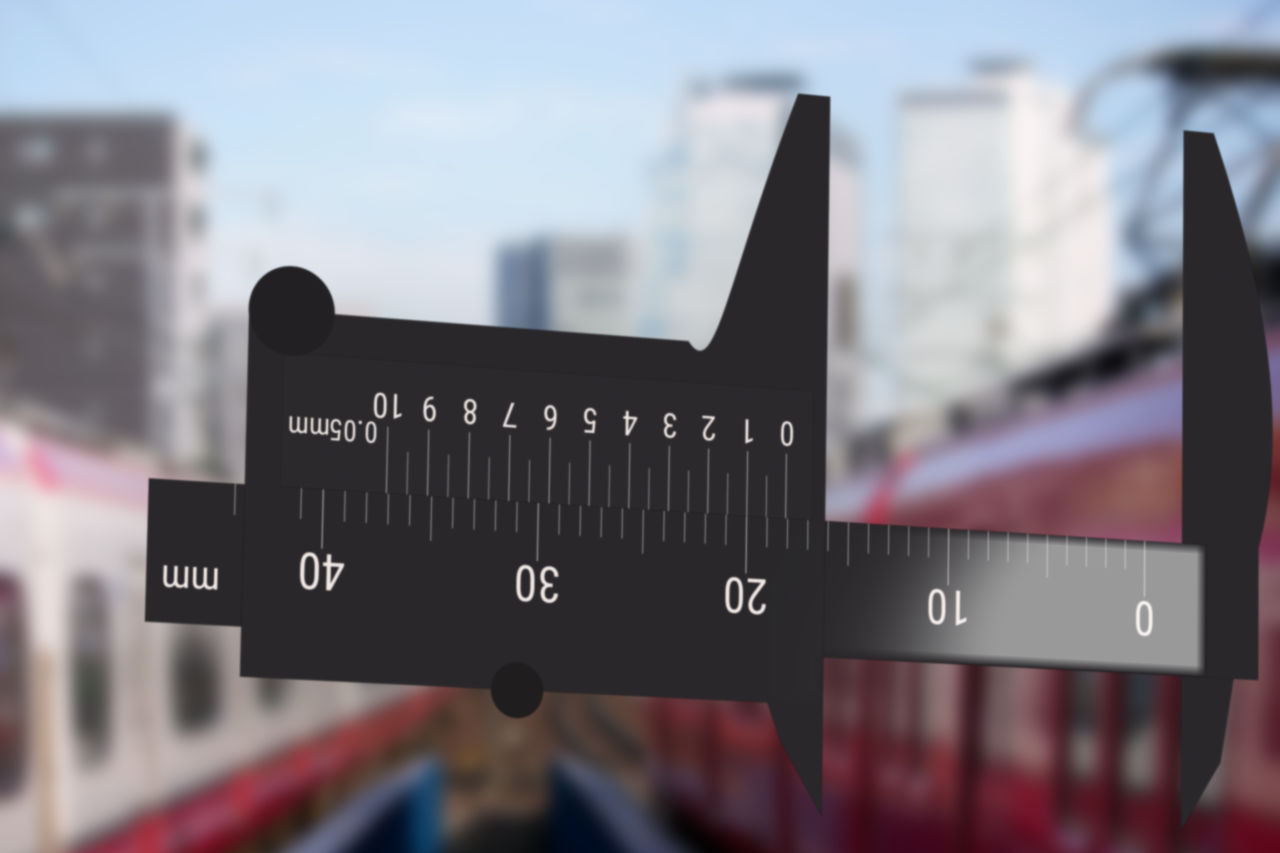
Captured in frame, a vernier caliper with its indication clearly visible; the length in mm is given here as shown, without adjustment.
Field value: 18.1 mm
